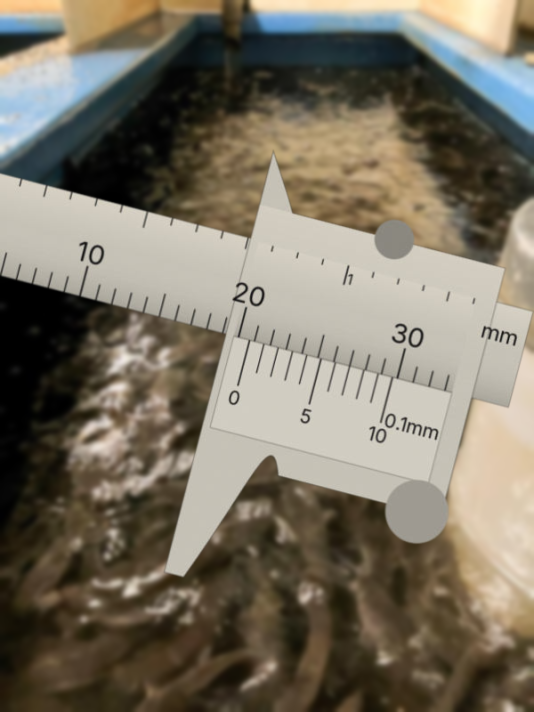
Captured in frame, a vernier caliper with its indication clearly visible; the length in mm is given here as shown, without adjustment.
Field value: 20.7 mm
